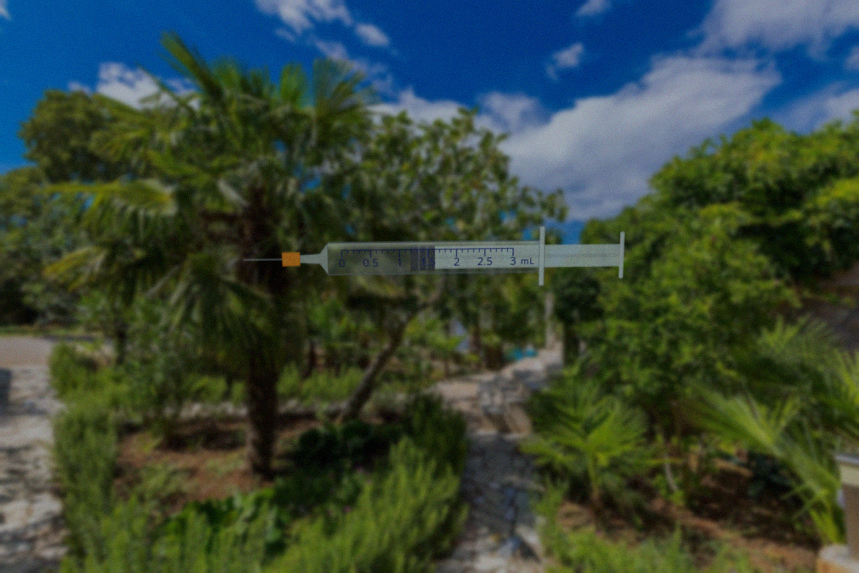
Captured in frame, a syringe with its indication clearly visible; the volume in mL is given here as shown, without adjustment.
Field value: 1.2 mL
